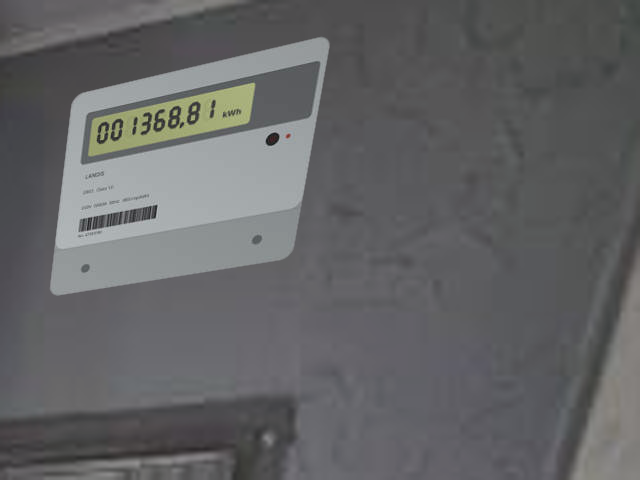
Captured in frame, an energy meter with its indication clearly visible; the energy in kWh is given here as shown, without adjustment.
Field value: 1368.81 kWh
